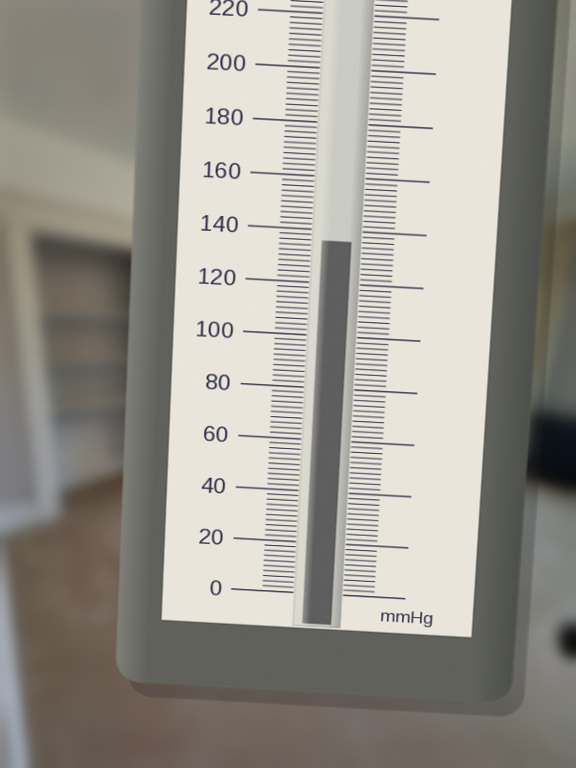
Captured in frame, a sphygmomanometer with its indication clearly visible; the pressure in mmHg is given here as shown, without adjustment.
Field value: 136 mmHg
